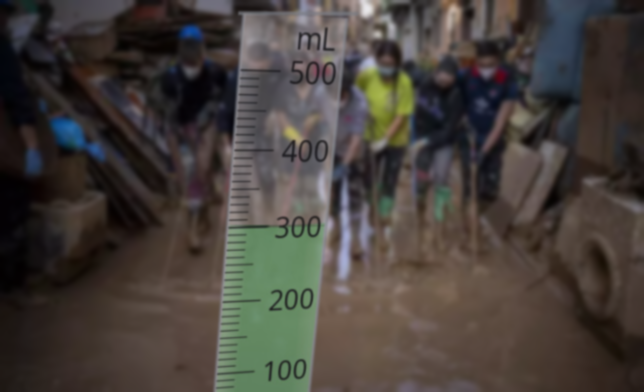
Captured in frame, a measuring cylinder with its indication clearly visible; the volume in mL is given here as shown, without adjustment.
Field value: 300 mL
